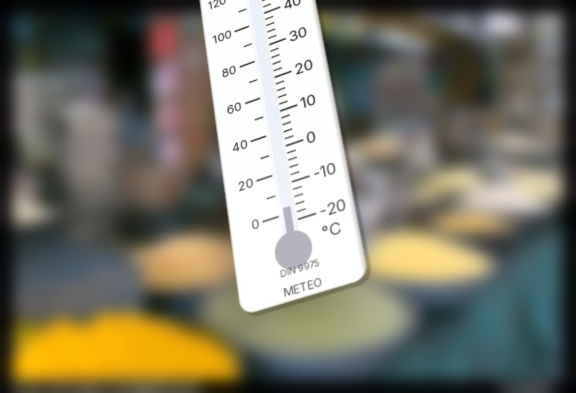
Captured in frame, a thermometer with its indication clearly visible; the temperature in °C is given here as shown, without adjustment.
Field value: -16 °C
